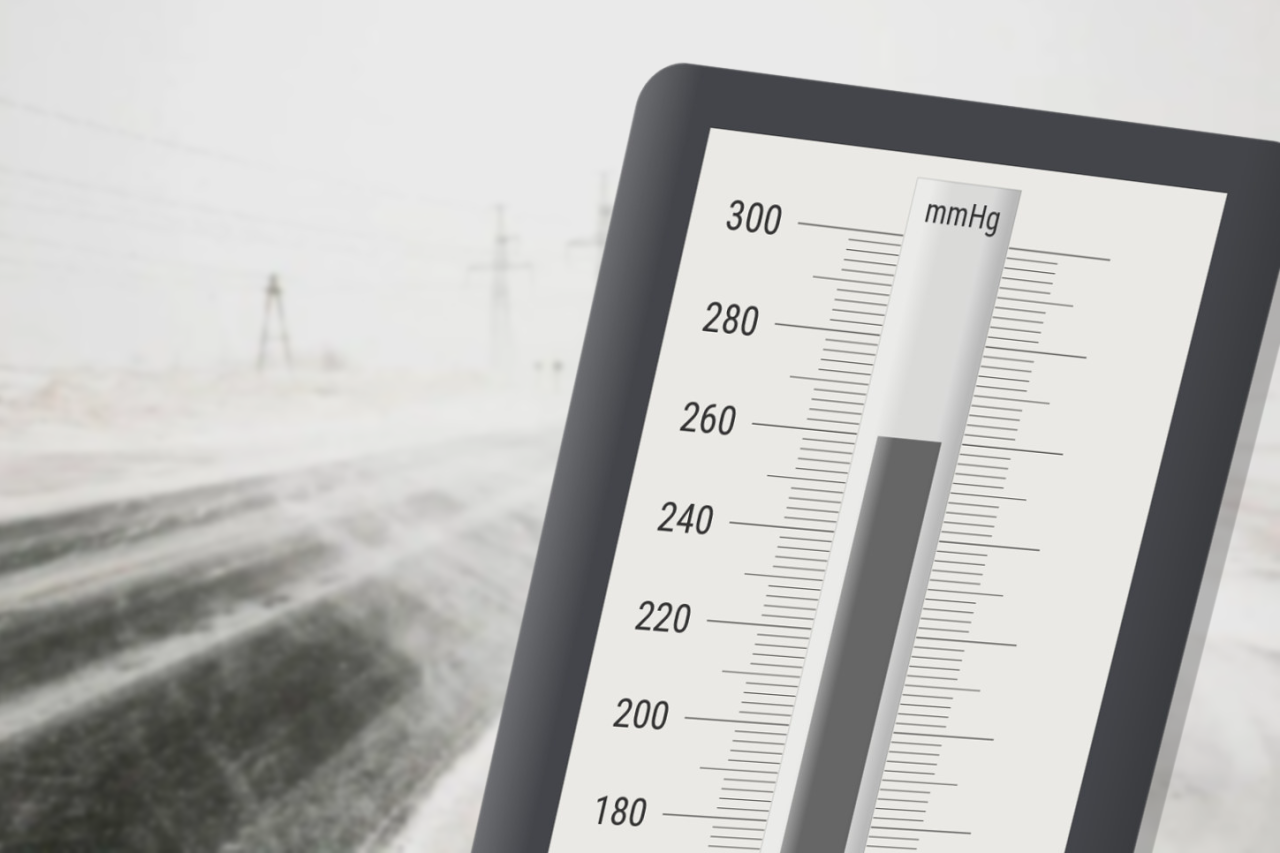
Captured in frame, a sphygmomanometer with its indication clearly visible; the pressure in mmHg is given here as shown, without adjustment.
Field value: 260 mmHg
